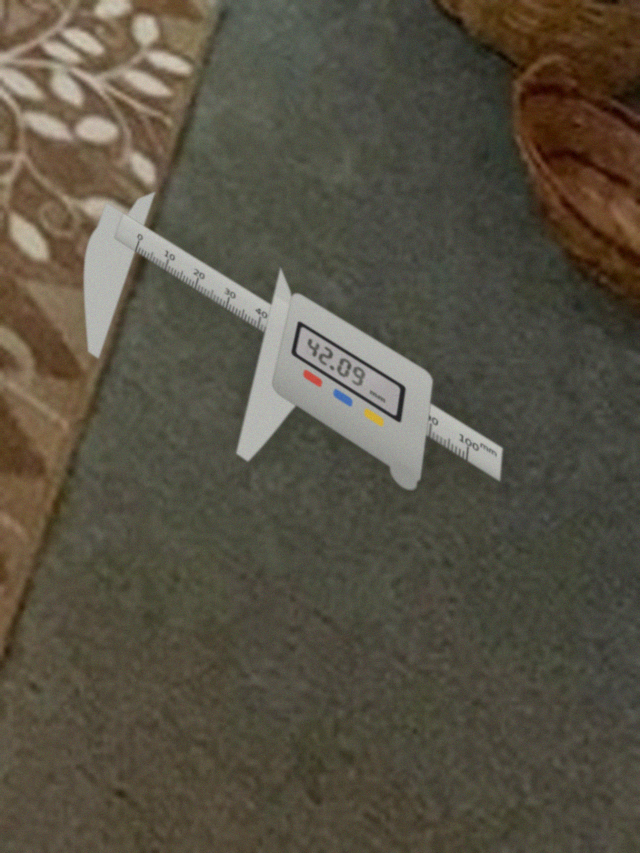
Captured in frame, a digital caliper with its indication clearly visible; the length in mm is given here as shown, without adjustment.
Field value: 42.09 mm
